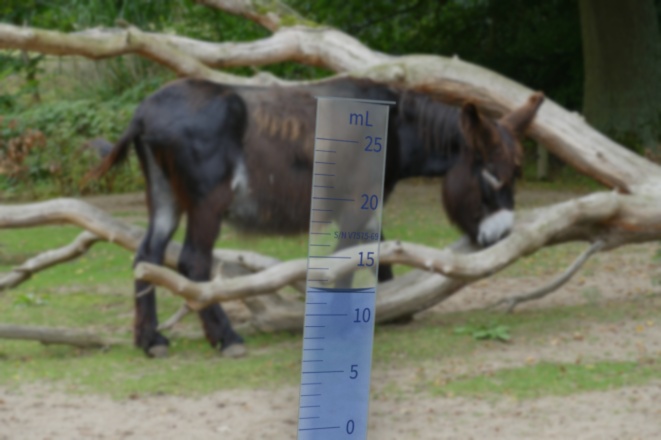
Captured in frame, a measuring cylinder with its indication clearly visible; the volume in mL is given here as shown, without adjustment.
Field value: 12 mL
